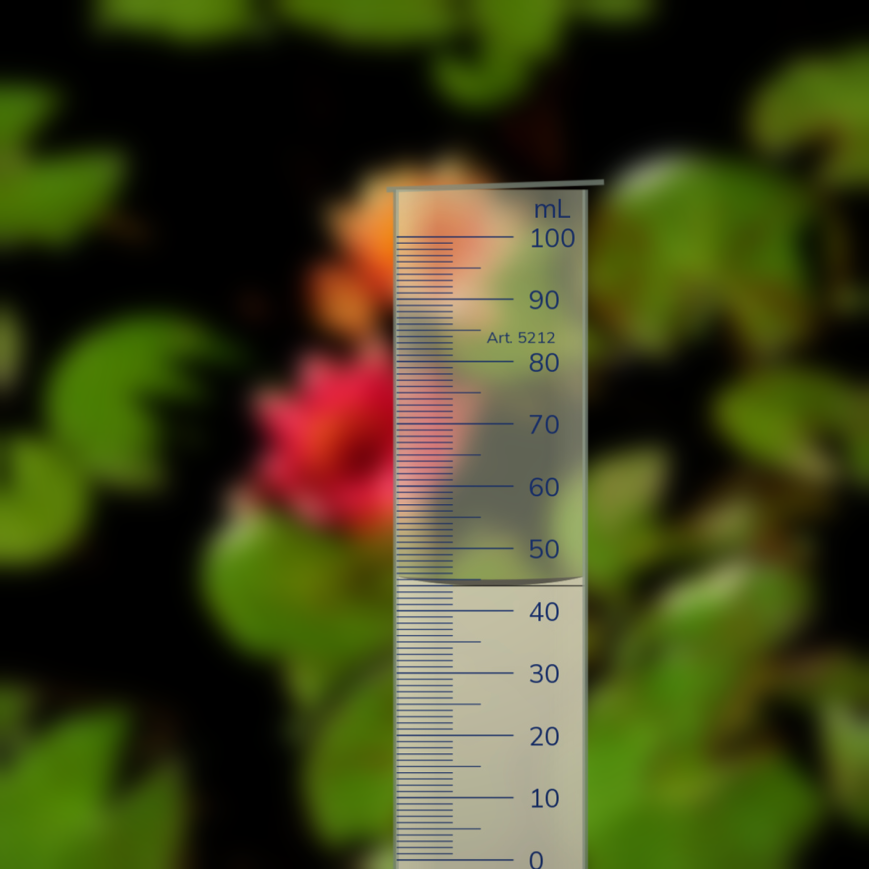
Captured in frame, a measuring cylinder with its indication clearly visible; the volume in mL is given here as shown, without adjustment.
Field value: 44 mL
